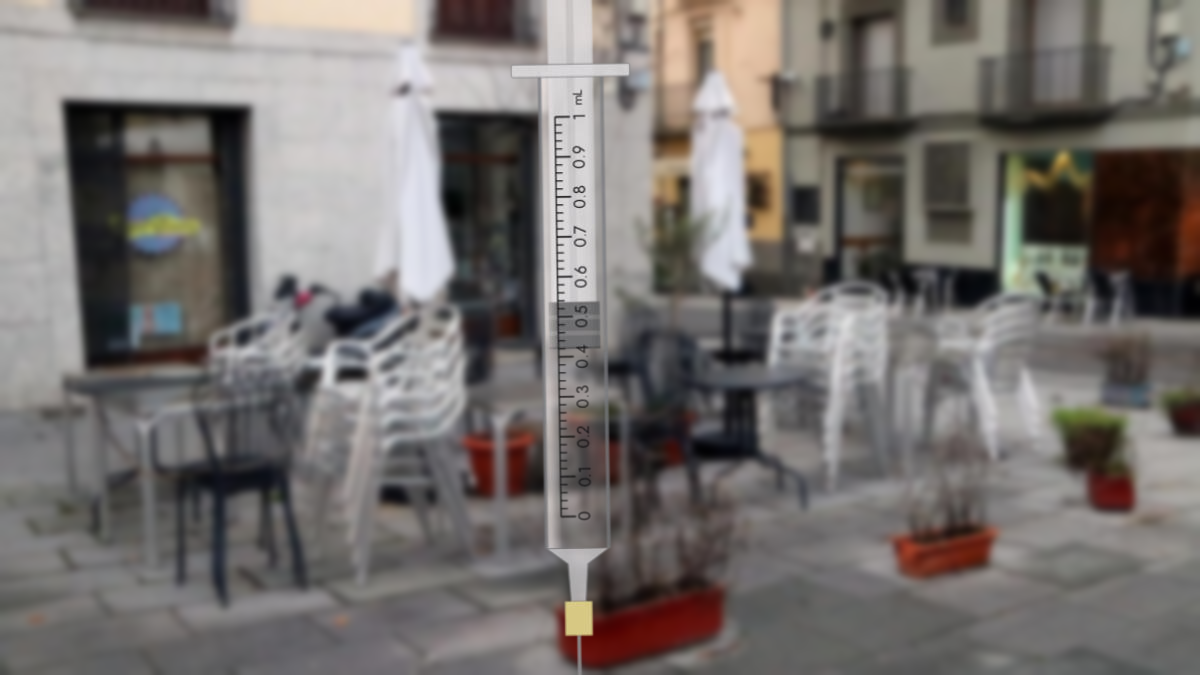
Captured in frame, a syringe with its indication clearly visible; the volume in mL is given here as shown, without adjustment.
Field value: 0.42 mL
